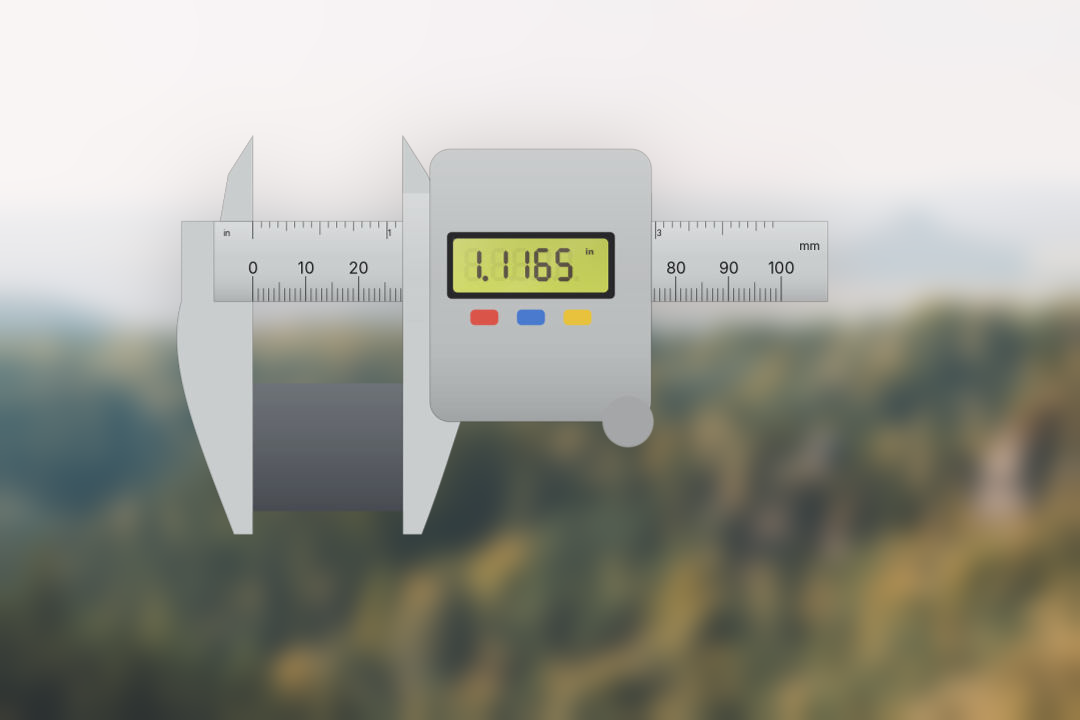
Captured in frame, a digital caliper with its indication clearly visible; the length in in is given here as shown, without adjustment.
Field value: 1.1165 in
